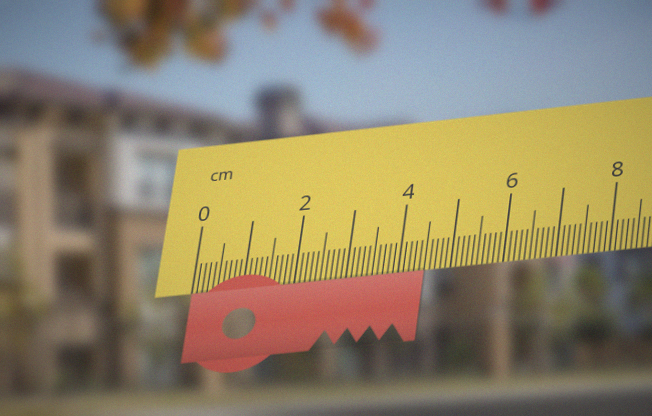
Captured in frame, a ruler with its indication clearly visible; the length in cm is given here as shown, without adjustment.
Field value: 4.5 cm
